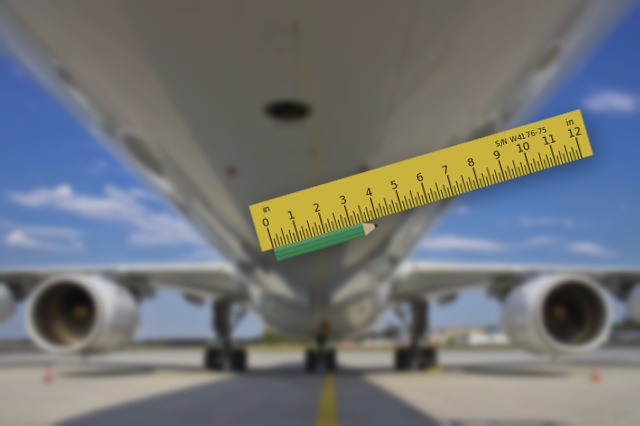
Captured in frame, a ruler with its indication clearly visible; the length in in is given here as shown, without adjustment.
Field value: 4 in
